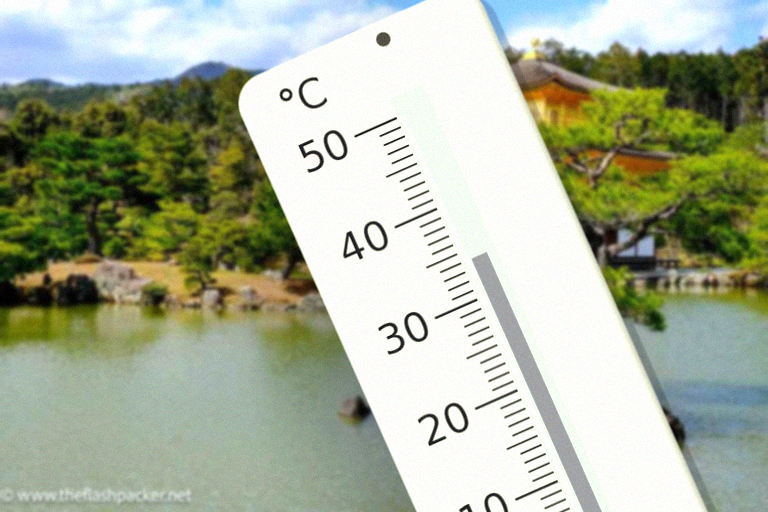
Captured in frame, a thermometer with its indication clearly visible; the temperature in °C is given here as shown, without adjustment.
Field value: 34 °C
